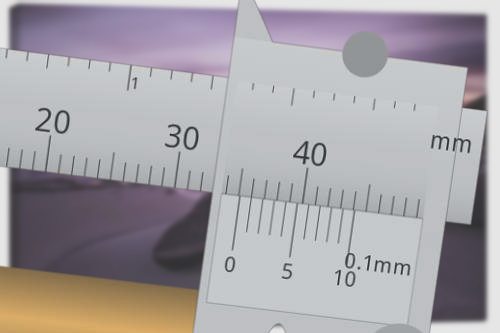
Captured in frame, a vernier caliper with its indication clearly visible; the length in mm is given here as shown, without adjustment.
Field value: 35.1 mm
